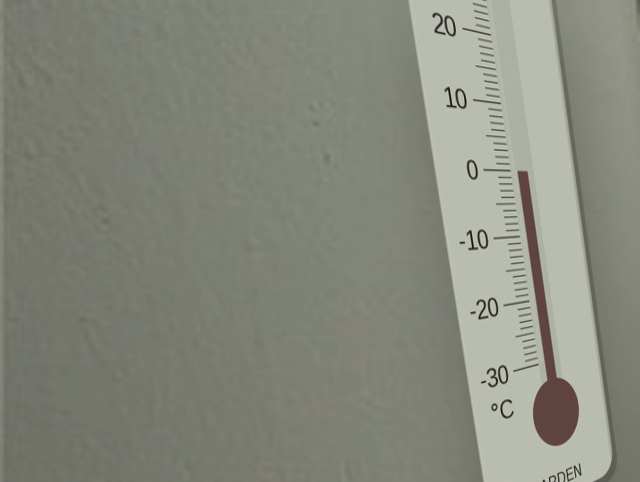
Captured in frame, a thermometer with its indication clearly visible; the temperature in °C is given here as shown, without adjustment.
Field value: 0 °C
